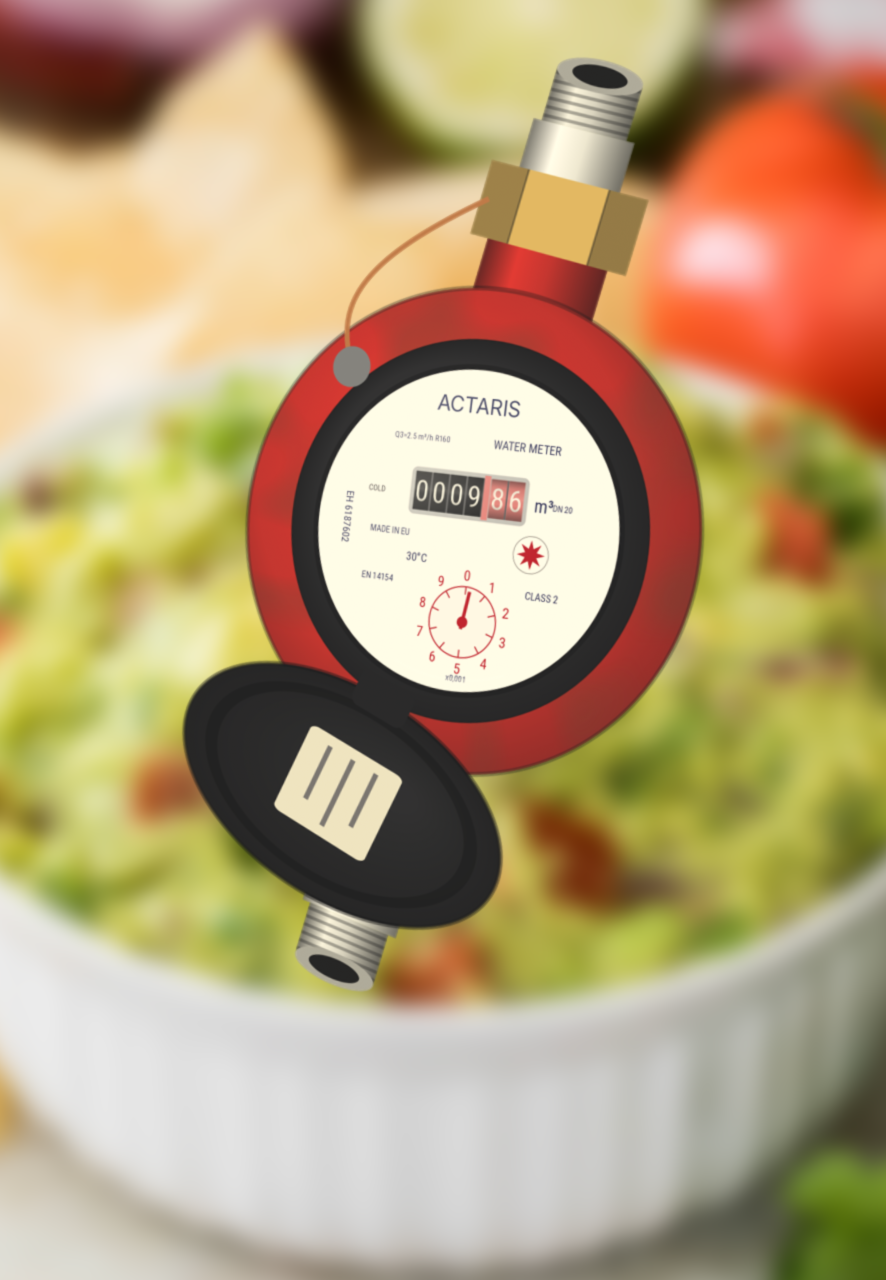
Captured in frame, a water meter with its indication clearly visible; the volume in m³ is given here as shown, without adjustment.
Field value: 9.860 m³
